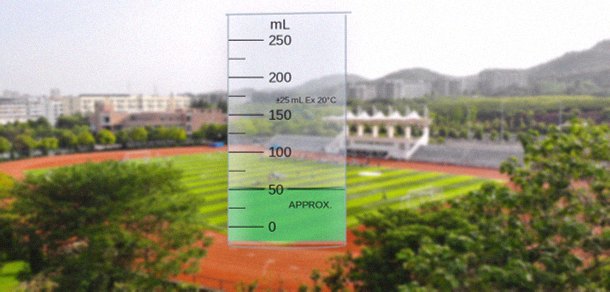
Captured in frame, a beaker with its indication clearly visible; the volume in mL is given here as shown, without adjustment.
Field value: 50 mL
